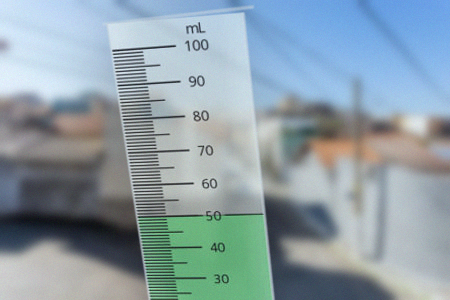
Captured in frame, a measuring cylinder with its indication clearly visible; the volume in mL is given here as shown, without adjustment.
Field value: 50 mL
